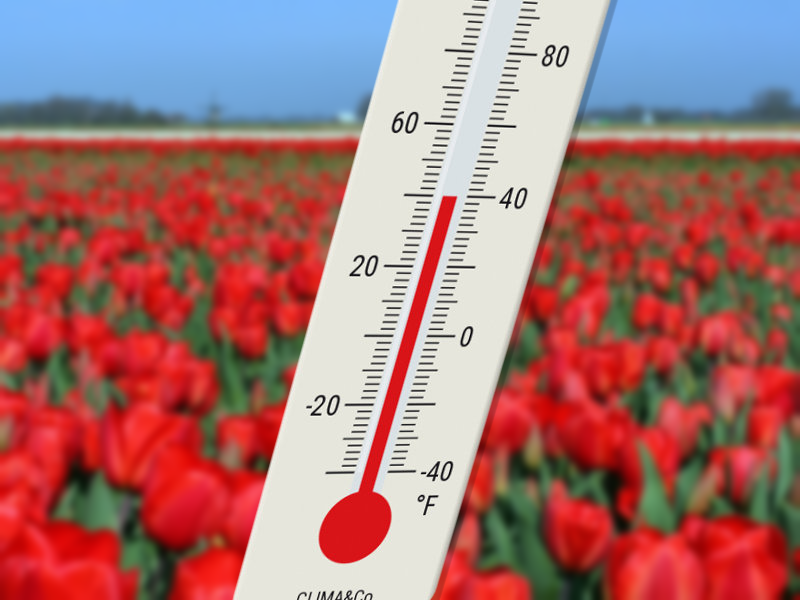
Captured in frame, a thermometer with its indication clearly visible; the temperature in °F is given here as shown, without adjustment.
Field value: 40 °F
